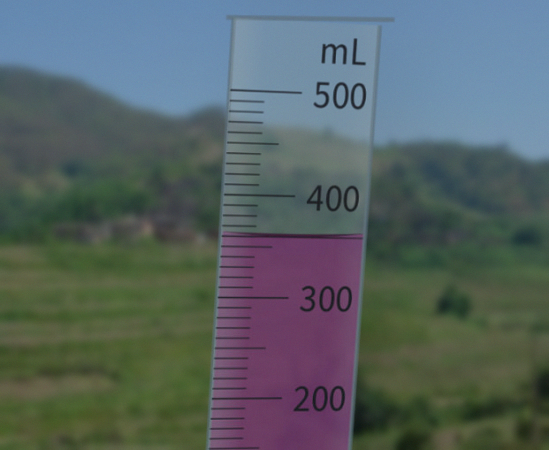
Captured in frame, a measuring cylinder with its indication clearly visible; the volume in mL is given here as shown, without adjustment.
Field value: 360 mL
